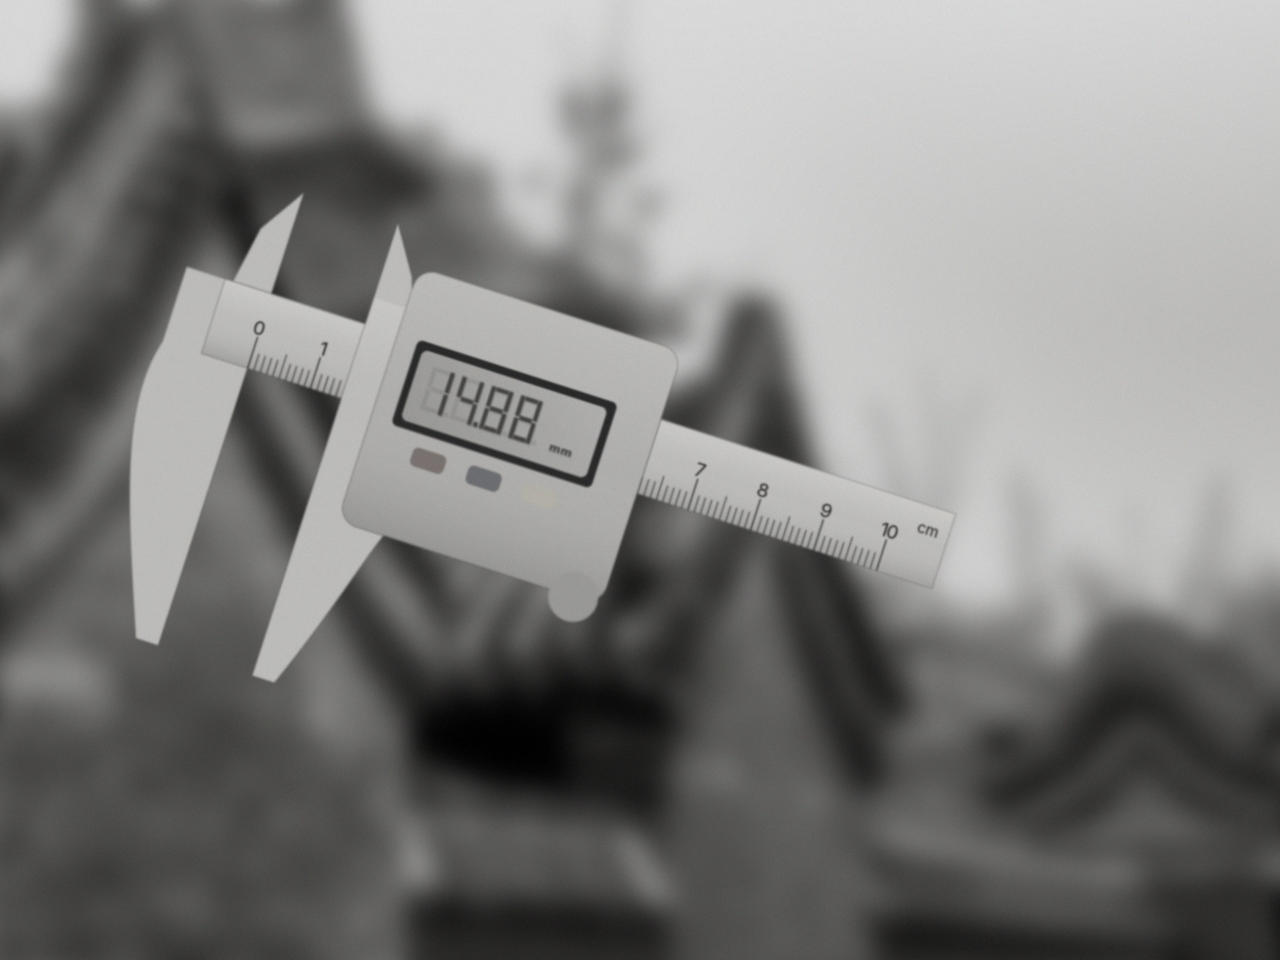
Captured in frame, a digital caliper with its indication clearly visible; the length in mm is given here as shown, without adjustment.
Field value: 14.88 mm
